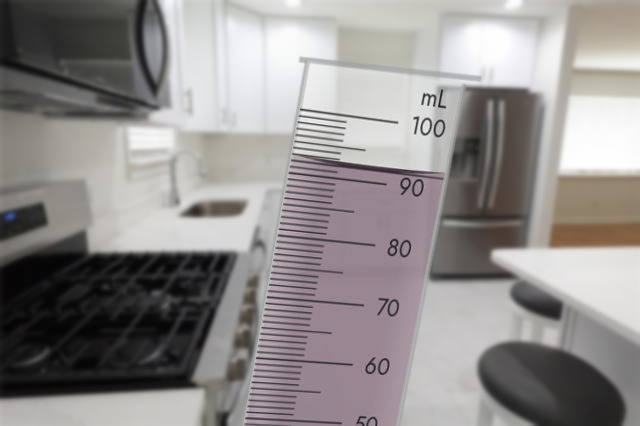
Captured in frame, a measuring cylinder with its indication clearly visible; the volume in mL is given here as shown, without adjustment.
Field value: 92 mL
